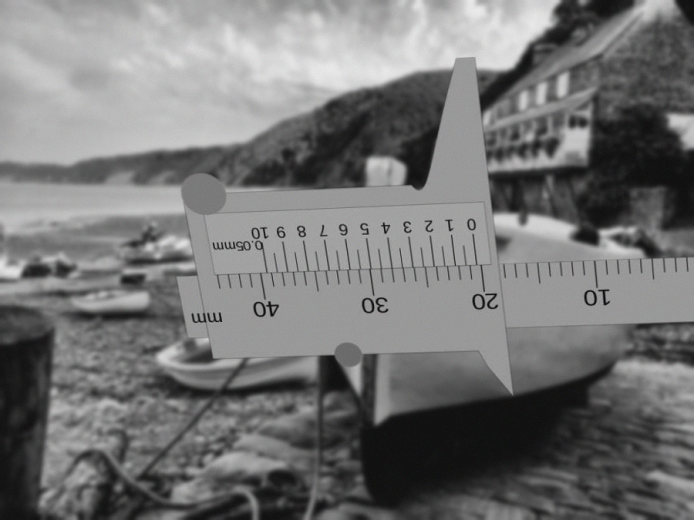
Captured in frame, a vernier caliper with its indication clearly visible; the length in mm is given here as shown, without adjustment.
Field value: 20.4 mm
